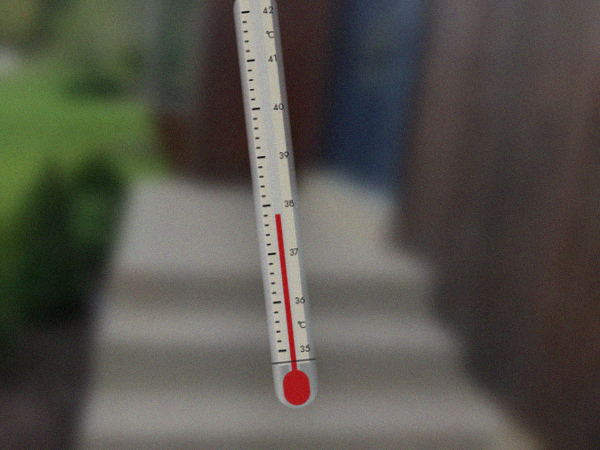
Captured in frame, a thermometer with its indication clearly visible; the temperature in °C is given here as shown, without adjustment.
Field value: 37.8 °C
